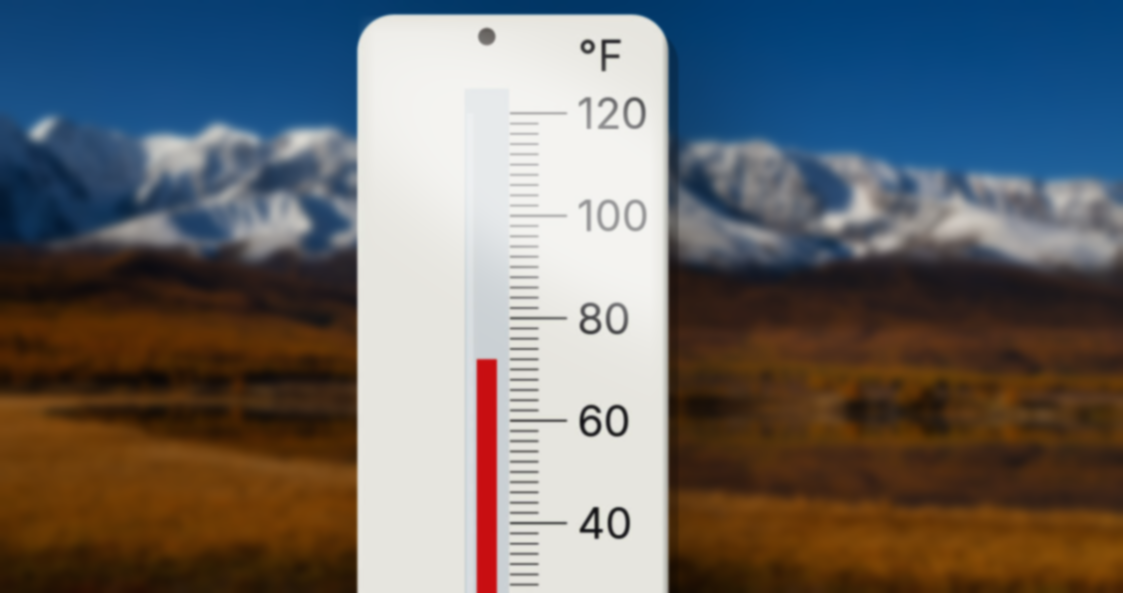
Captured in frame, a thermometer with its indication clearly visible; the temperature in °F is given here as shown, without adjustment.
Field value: 72 °F
